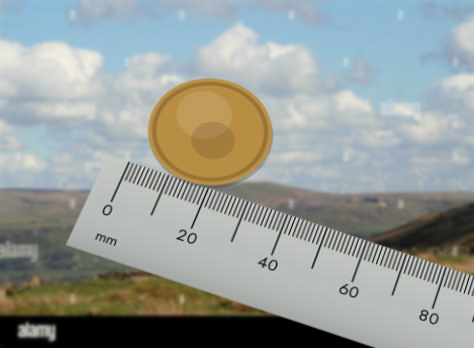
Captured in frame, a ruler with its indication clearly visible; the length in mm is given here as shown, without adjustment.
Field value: 30 mm
